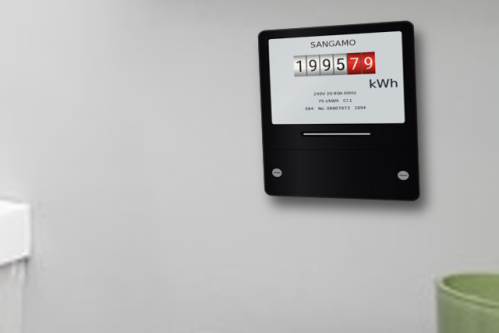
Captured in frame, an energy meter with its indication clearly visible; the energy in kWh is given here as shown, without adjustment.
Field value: 1995.79 kWh
